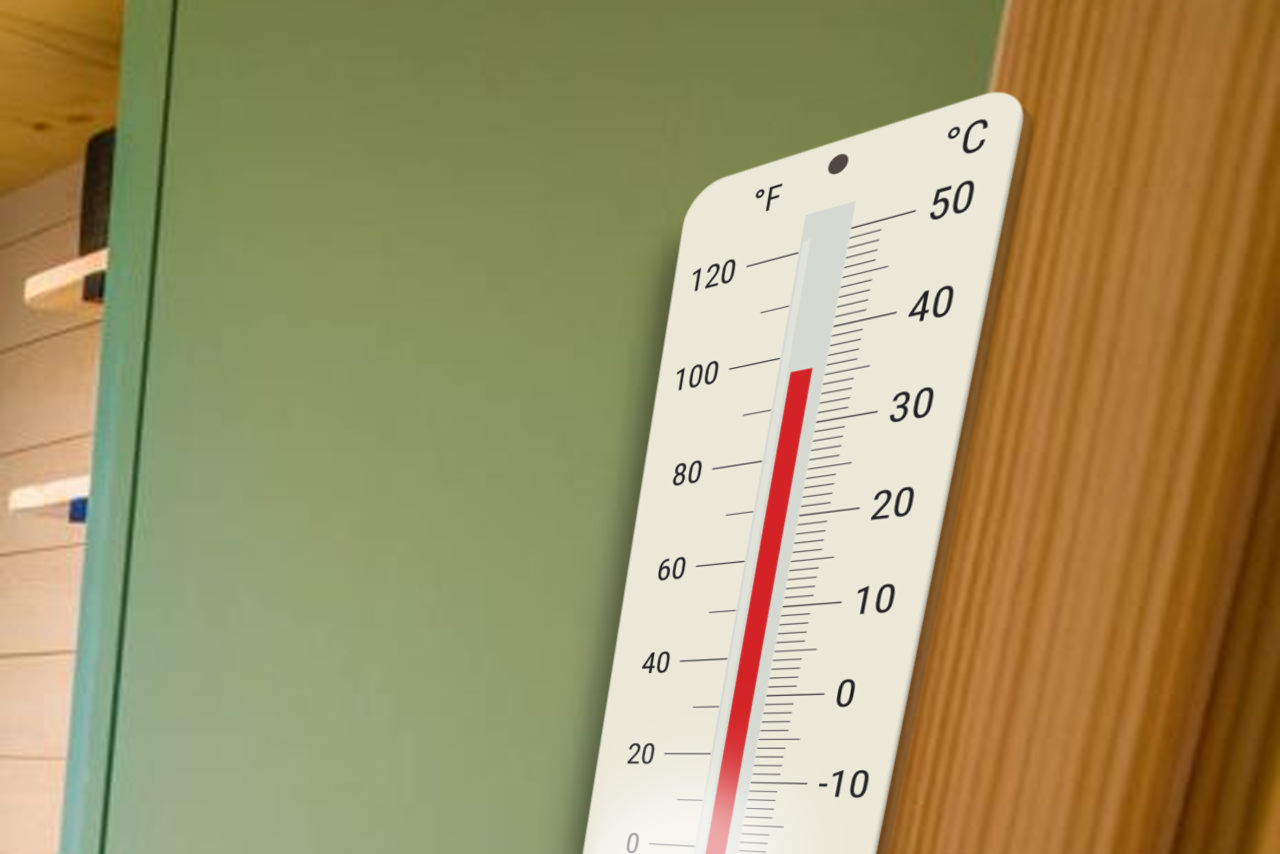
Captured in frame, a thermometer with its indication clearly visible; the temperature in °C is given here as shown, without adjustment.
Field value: 36 °C
